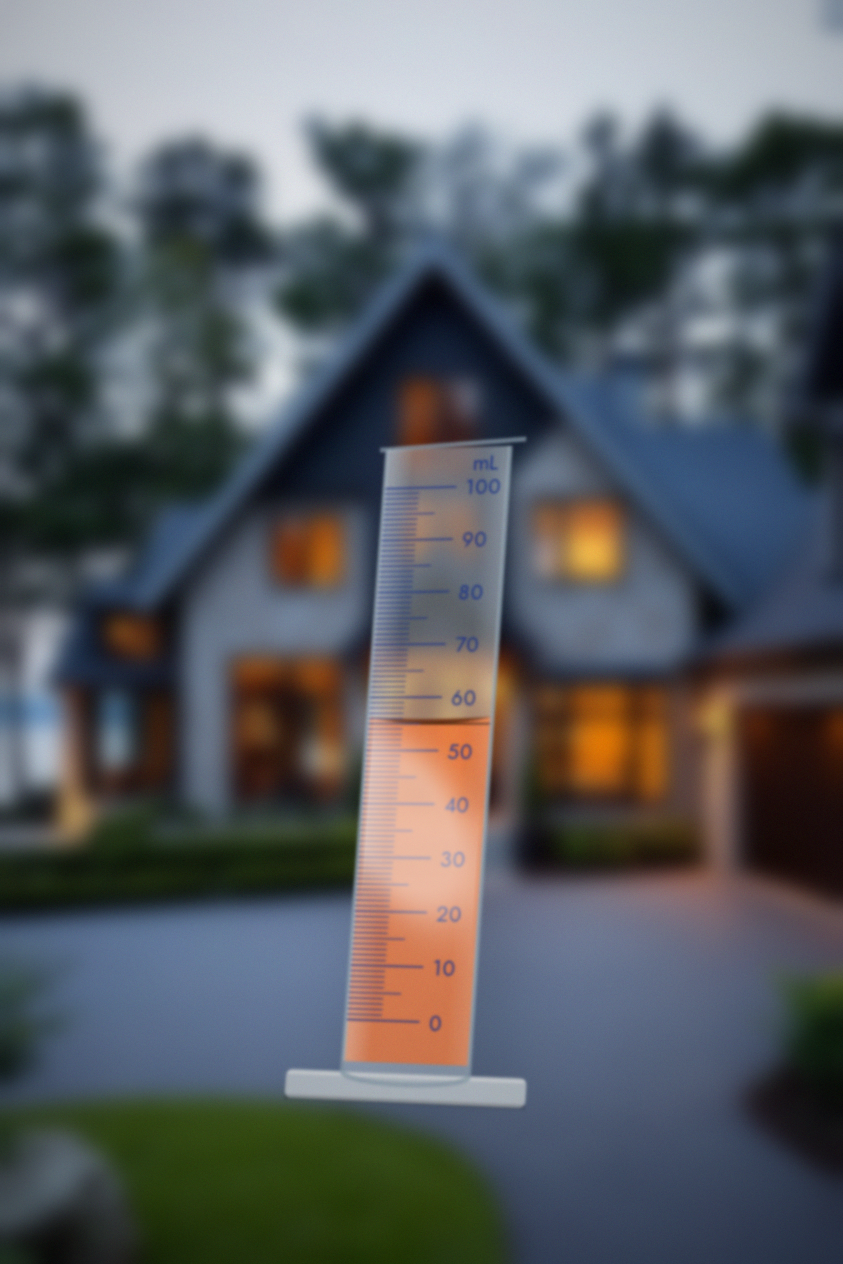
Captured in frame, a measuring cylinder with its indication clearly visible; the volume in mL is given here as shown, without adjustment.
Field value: 55 mL
